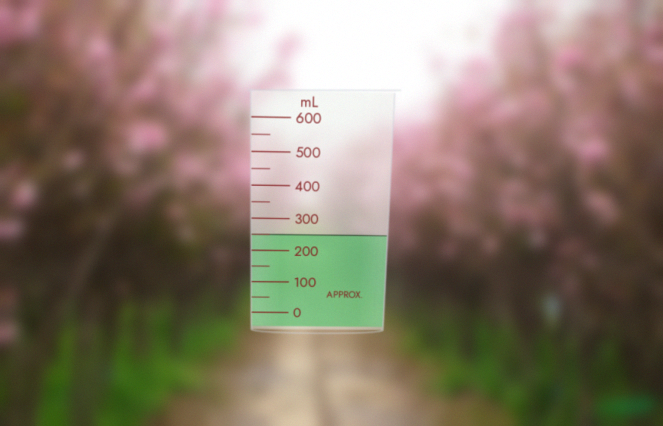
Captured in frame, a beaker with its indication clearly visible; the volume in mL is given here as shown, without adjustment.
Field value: 250 mL
